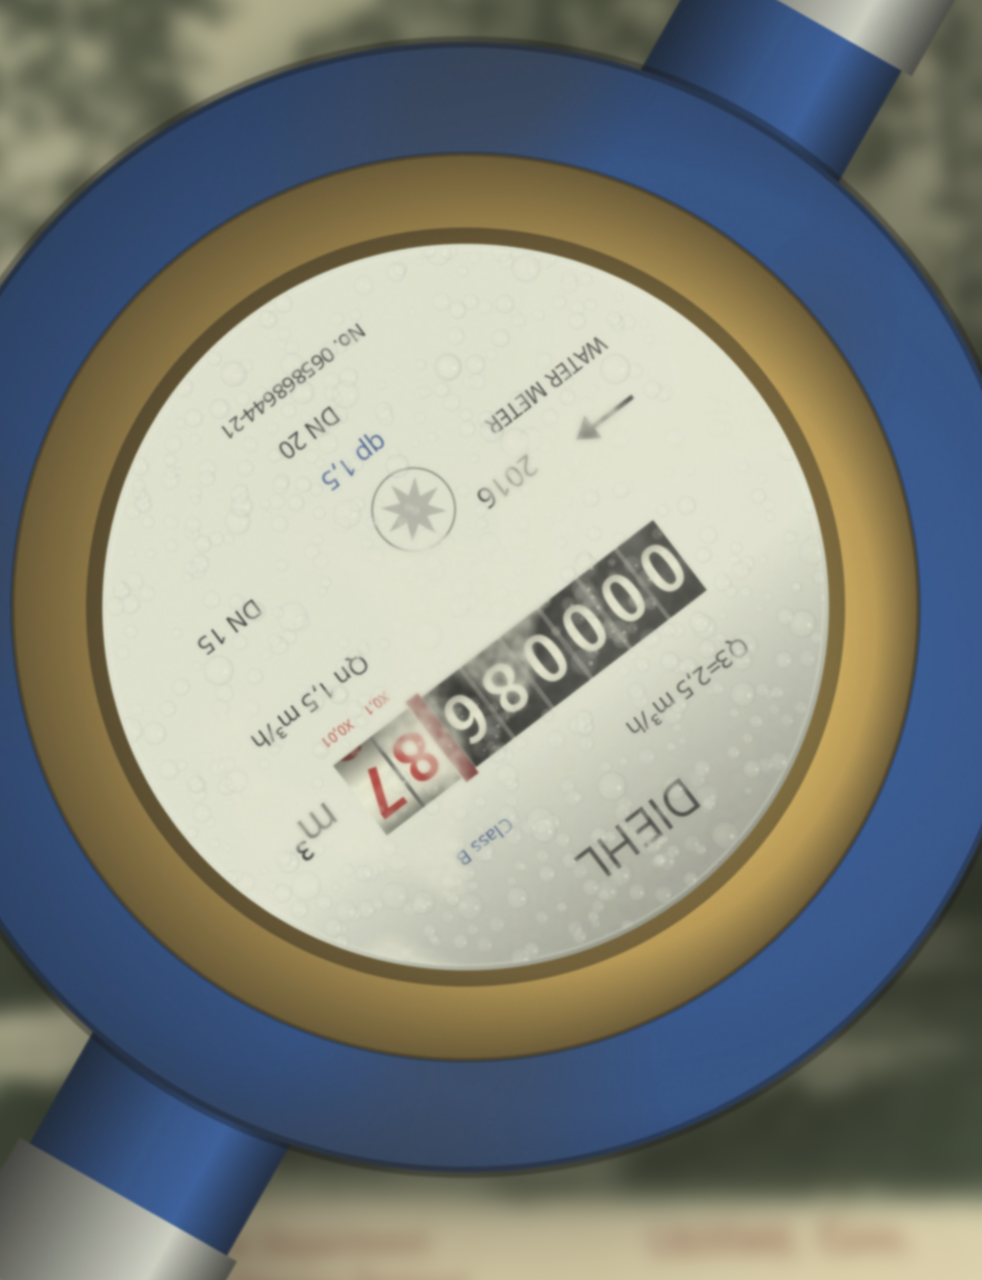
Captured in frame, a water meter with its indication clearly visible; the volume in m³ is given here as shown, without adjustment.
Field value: 86.87 m³
